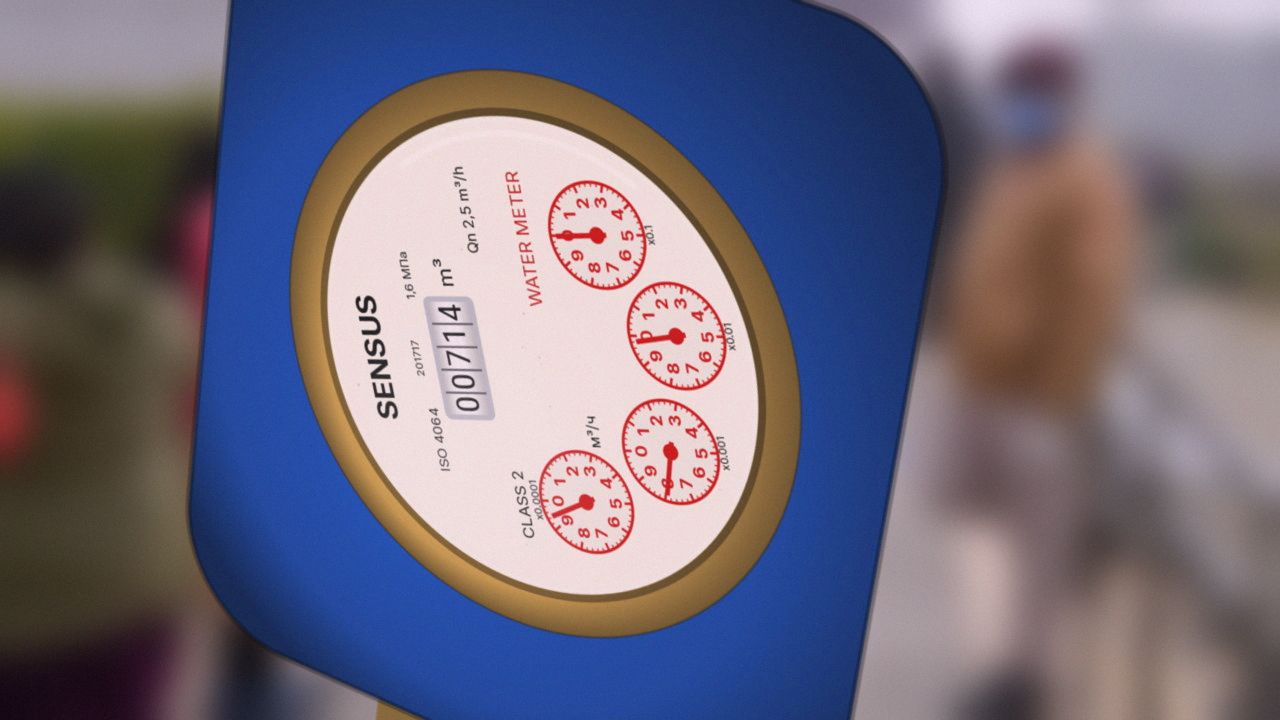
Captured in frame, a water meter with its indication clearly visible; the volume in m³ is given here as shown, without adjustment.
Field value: 713.9979 m³
